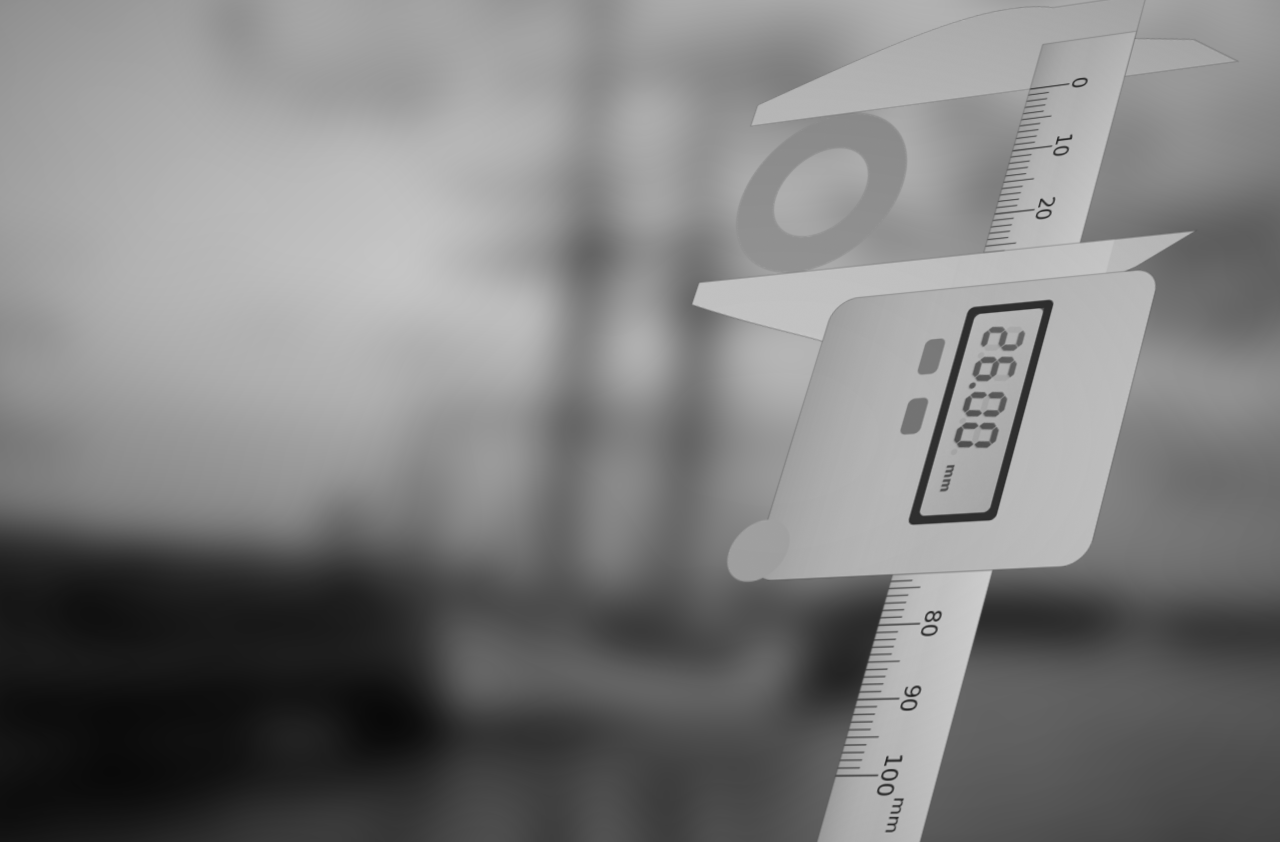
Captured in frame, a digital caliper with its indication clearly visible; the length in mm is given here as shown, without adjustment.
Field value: 26.00 mm
